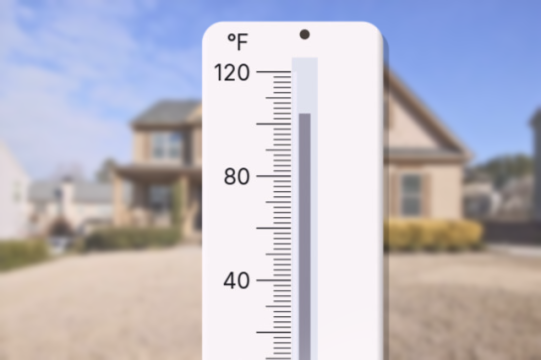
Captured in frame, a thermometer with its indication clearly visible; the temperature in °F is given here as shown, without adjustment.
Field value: 104 °F
